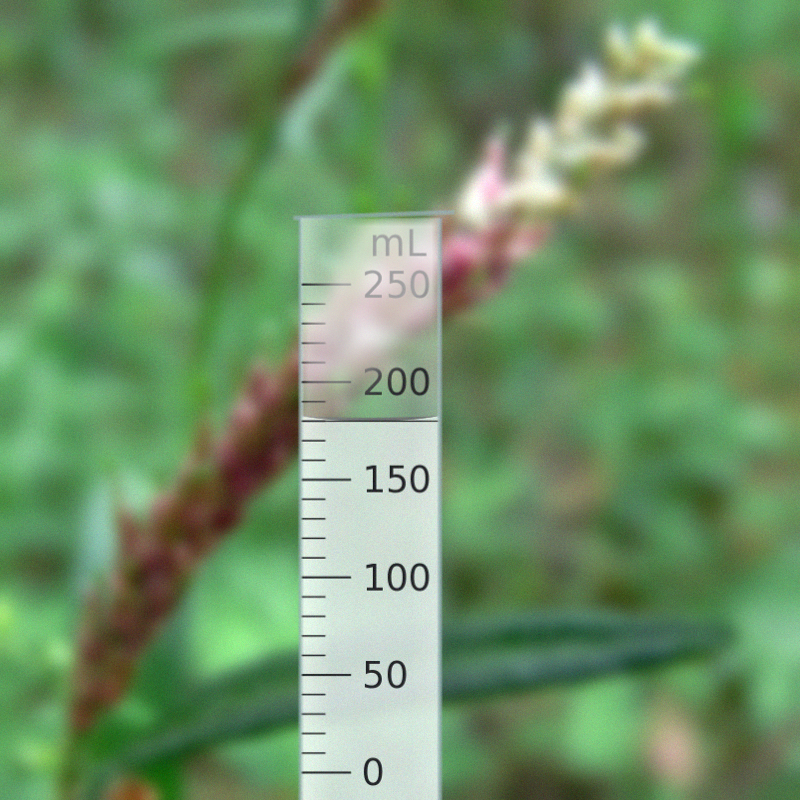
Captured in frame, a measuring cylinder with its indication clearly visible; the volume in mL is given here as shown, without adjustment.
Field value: 180 mL
